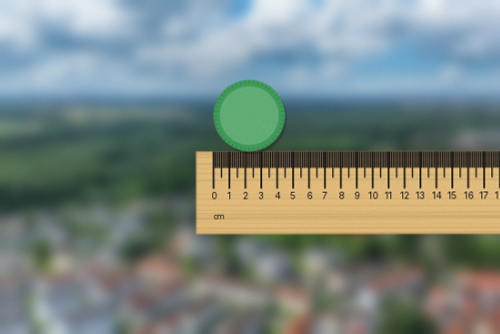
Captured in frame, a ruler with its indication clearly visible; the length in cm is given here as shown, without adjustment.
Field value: 4.5 cm
